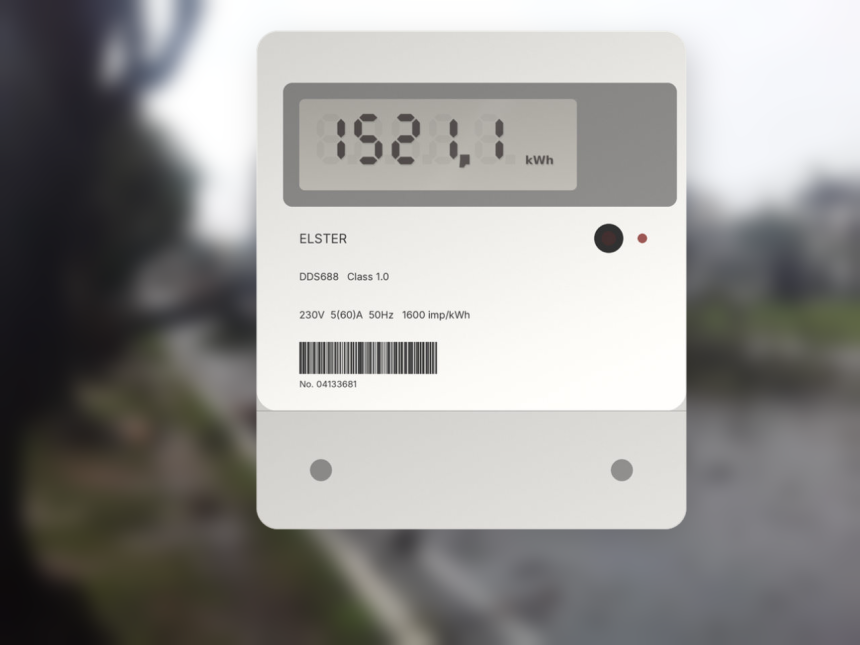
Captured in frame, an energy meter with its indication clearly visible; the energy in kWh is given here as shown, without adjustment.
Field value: 1521.1 kWh
